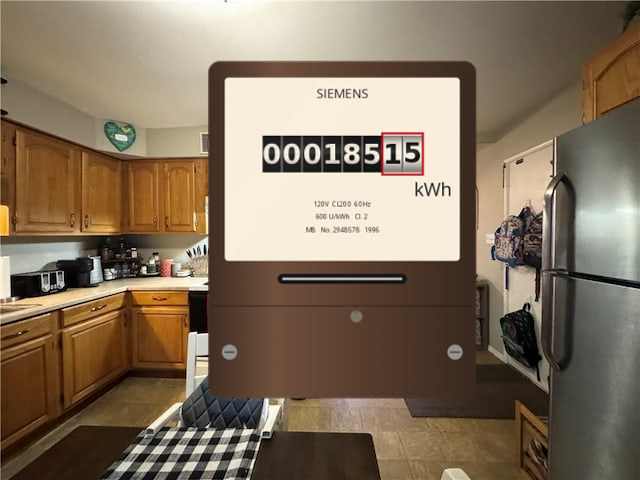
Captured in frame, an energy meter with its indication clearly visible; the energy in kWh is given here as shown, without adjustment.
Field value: 185.15 kWh
